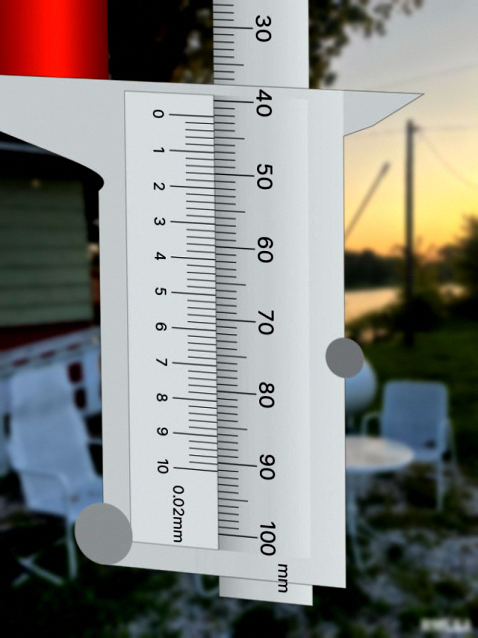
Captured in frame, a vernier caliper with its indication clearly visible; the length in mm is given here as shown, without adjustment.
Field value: 42.2 mm
